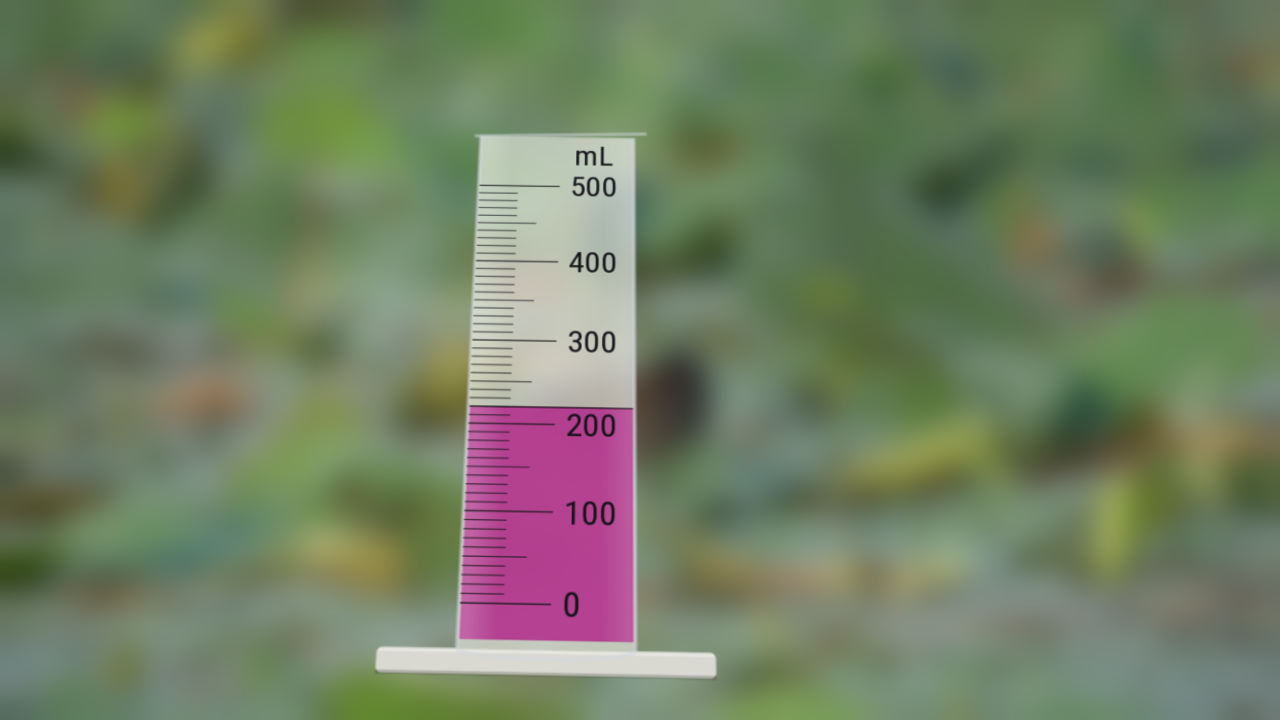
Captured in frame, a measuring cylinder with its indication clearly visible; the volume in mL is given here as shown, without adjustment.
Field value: 220 mL
